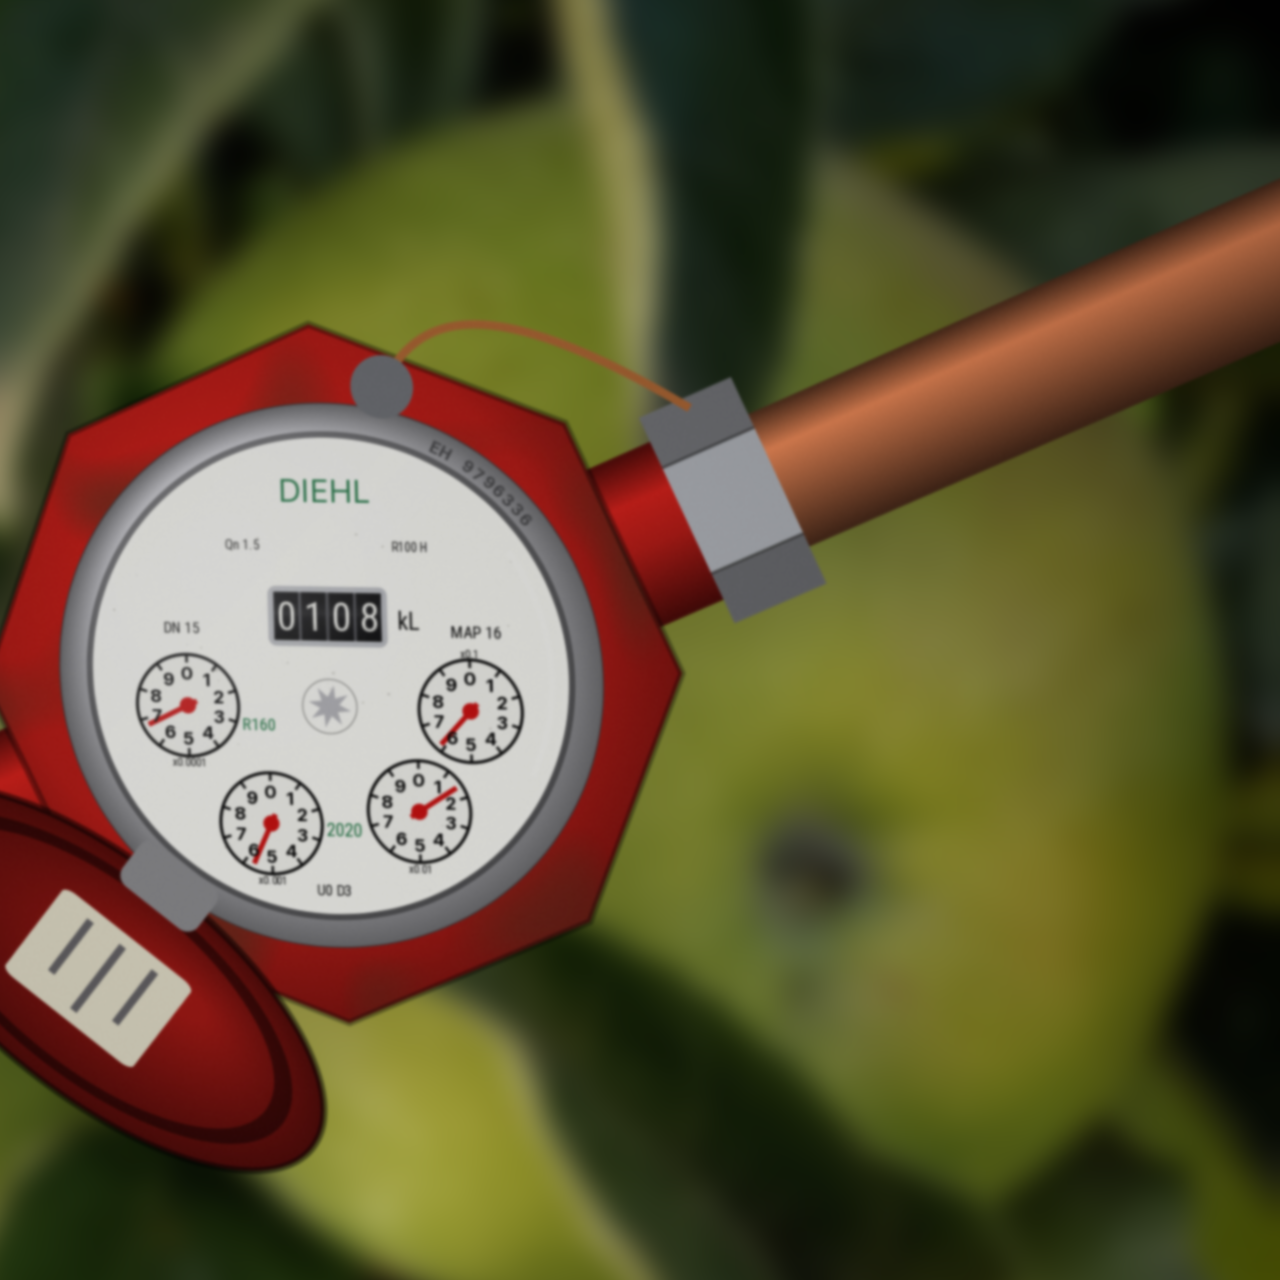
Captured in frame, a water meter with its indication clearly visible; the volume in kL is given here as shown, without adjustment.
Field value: 108.6156 kL
